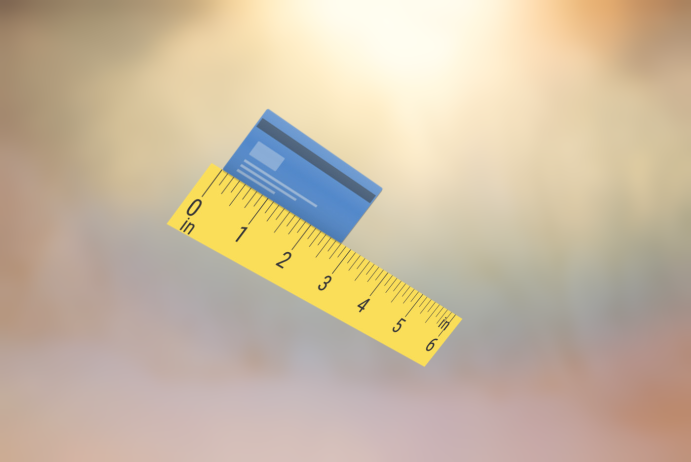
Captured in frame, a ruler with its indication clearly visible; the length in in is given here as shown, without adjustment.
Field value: 2.75 in
